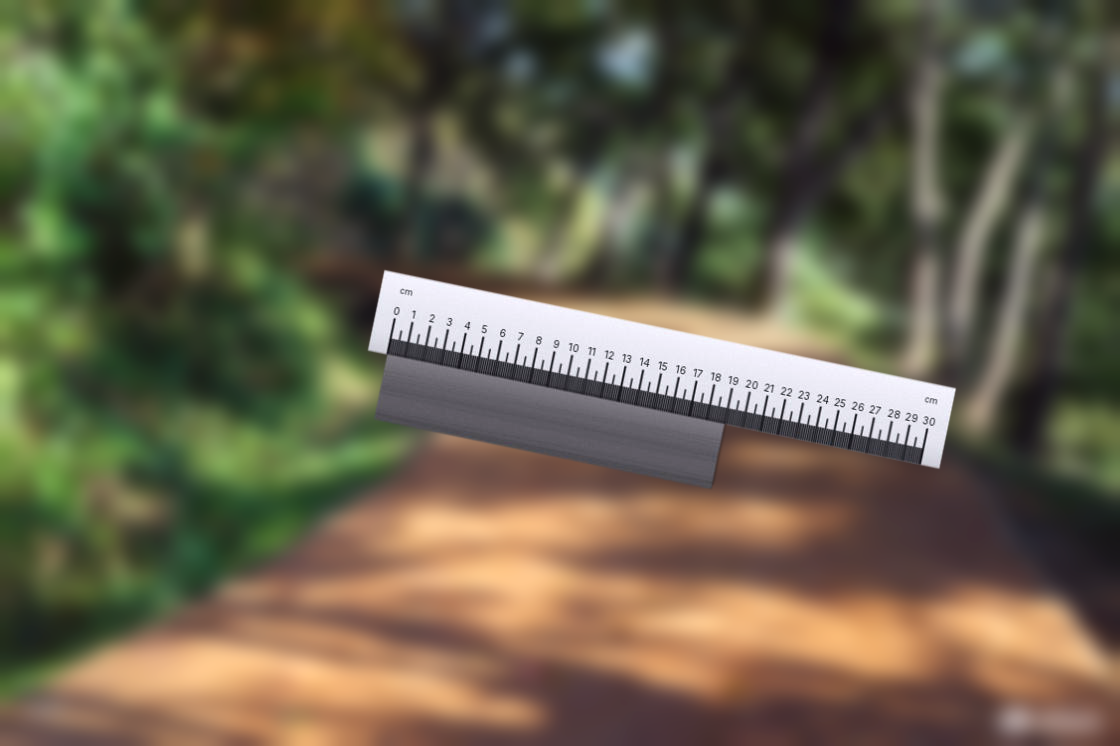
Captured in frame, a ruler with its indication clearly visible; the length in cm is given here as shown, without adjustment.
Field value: 19 cm
